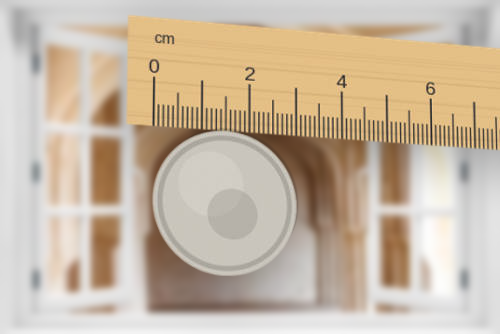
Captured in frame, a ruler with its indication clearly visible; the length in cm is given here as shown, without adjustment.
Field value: 3 cm
